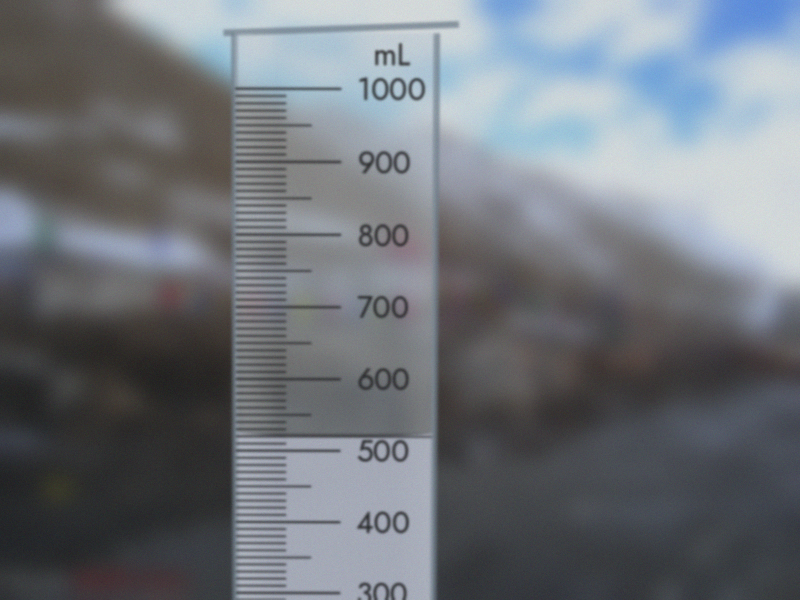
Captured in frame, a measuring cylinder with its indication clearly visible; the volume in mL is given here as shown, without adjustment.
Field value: 520 mL
